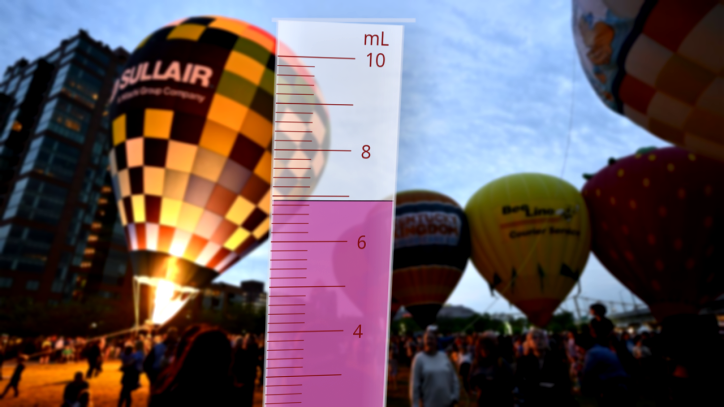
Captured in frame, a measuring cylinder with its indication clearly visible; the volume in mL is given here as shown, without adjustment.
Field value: 6.9 mL
